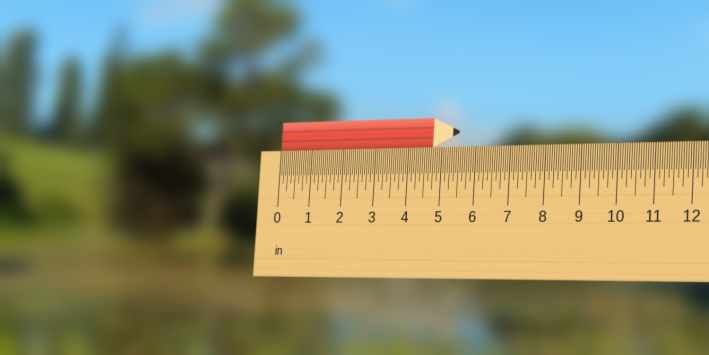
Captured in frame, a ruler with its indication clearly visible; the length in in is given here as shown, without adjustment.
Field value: 5.5 in
